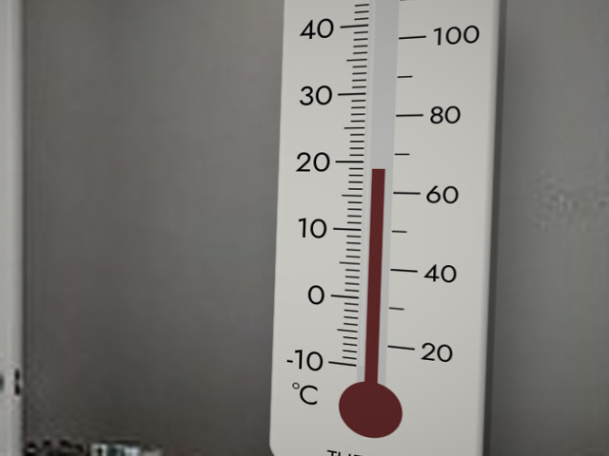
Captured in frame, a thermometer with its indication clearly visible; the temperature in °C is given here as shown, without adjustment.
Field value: 19 °C
